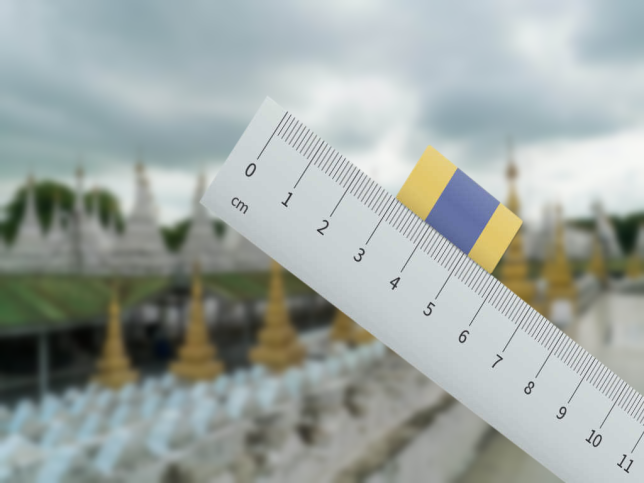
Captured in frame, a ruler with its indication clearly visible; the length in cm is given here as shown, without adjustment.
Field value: 2.8 cm
